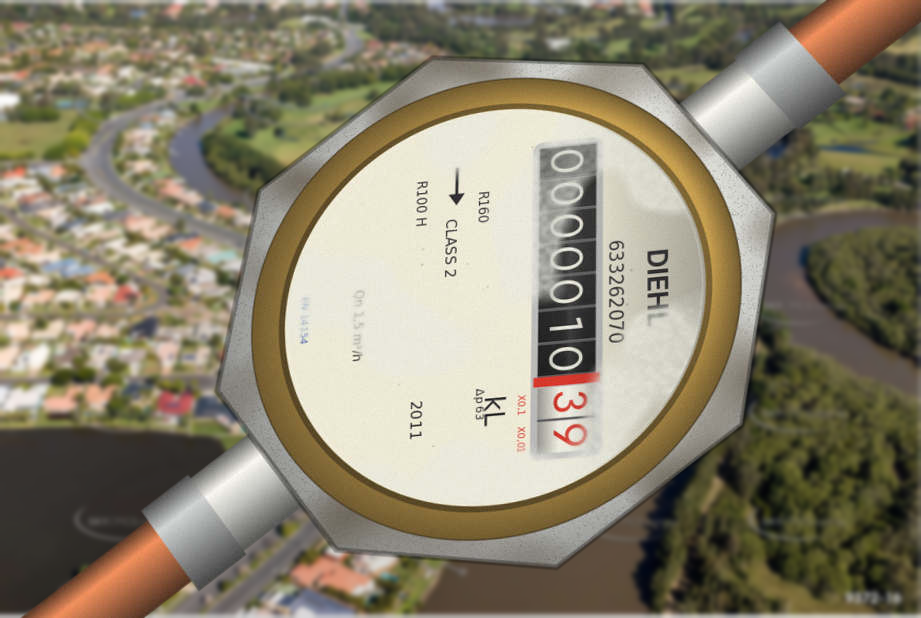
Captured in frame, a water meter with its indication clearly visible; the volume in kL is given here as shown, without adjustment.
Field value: 10.39 kL
